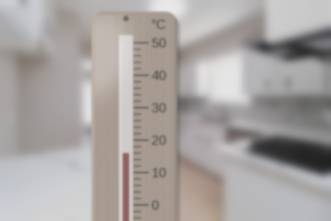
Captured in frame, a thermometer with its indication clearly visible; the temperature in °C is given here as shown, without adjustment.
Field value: 16 °C
